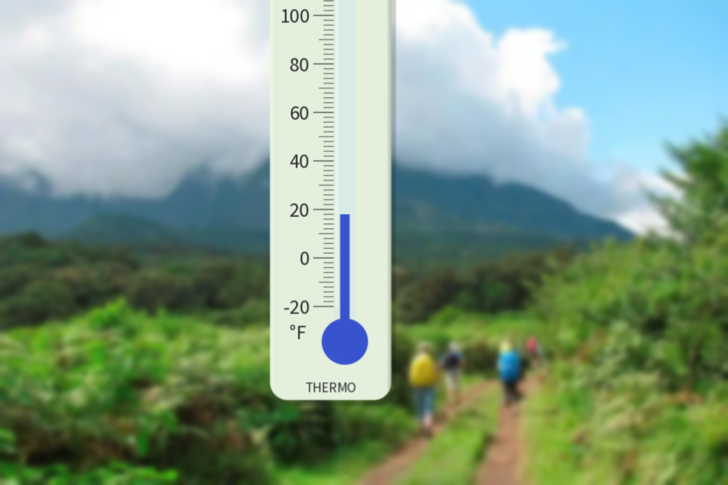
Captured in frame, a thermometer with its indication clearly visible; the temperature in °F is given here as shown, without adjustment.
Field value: 18 °F
